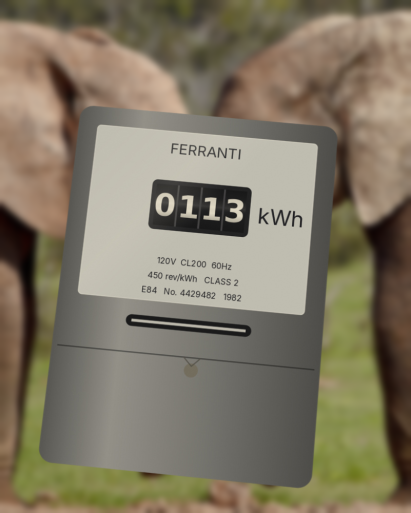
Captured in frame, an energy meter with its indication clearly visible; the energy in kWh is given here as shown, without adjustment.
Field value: 113 kWh
